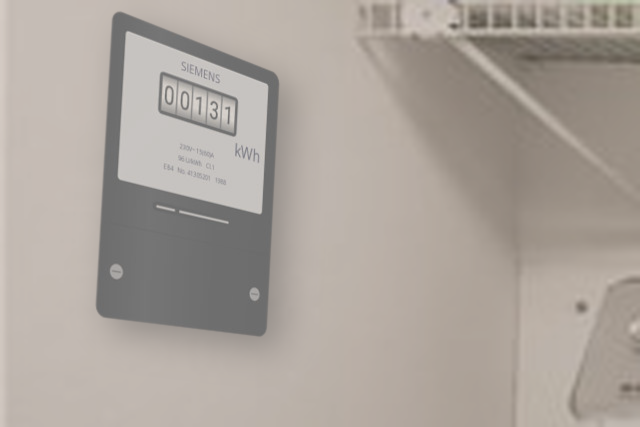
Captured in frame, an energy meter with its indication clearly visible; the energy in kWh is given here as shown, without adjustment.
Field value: 131 kWh
